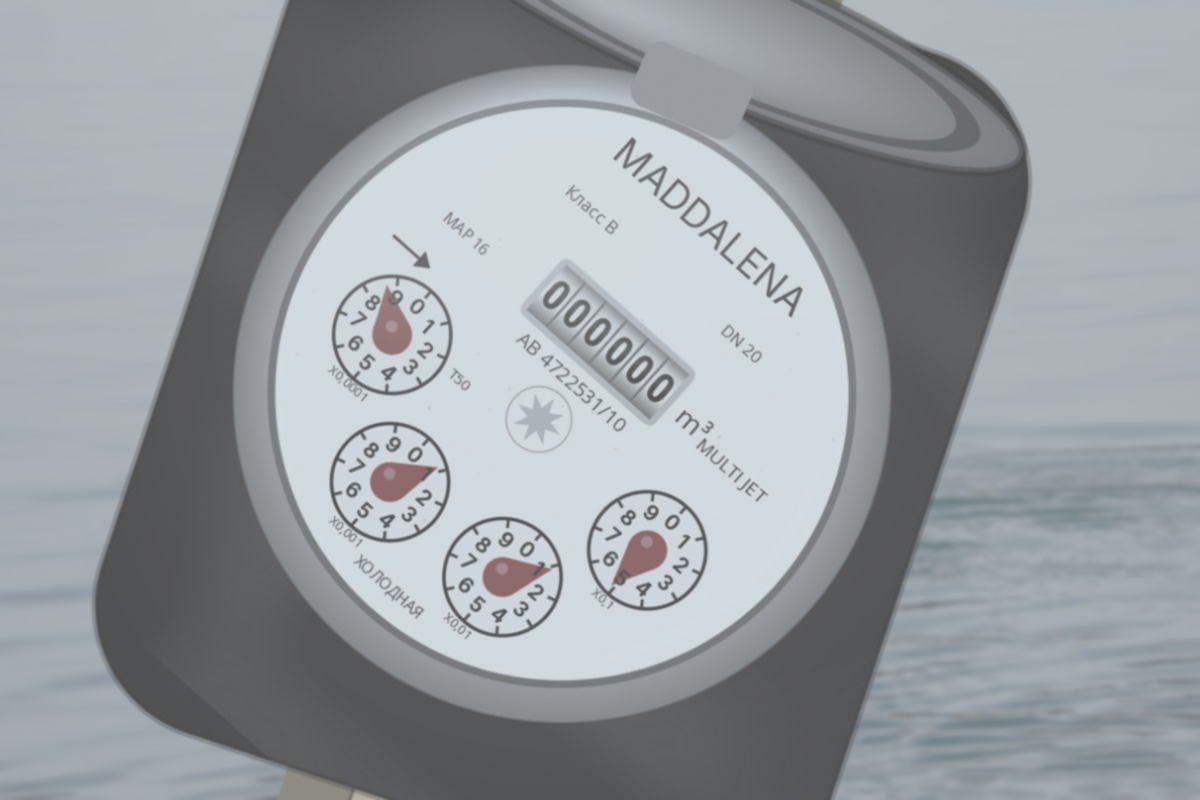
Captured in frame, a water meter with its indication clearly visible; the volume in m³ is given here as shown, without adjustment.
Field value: 0.5108 m³
